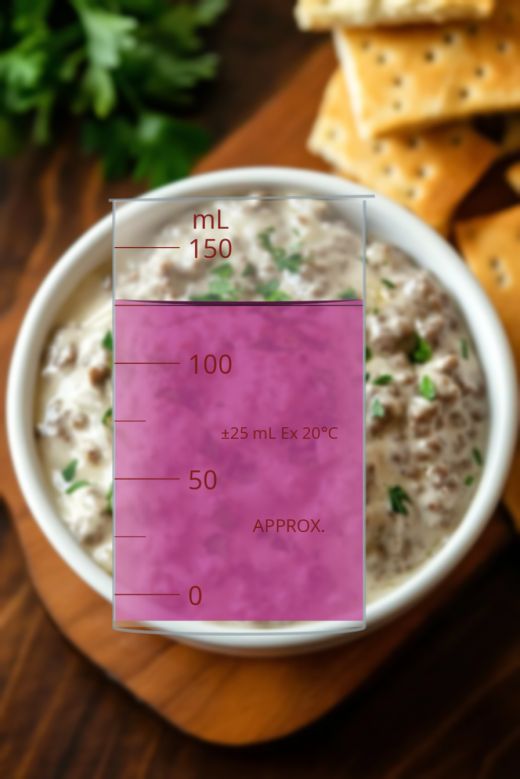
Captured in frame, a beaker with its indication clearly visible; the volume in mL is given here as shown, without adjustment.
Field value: 125 mL
